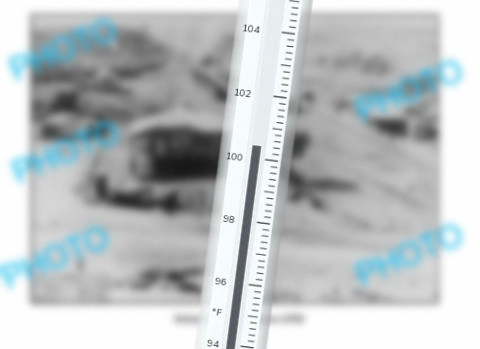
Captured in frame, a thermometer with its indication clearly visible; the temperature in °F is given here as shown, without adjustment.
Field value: 100.4 °F
